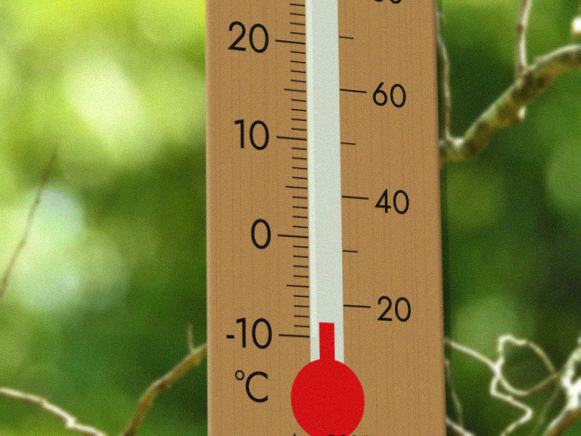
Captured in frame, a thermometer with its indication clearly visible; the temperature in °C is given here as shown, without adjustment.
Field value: -8.5 °C
